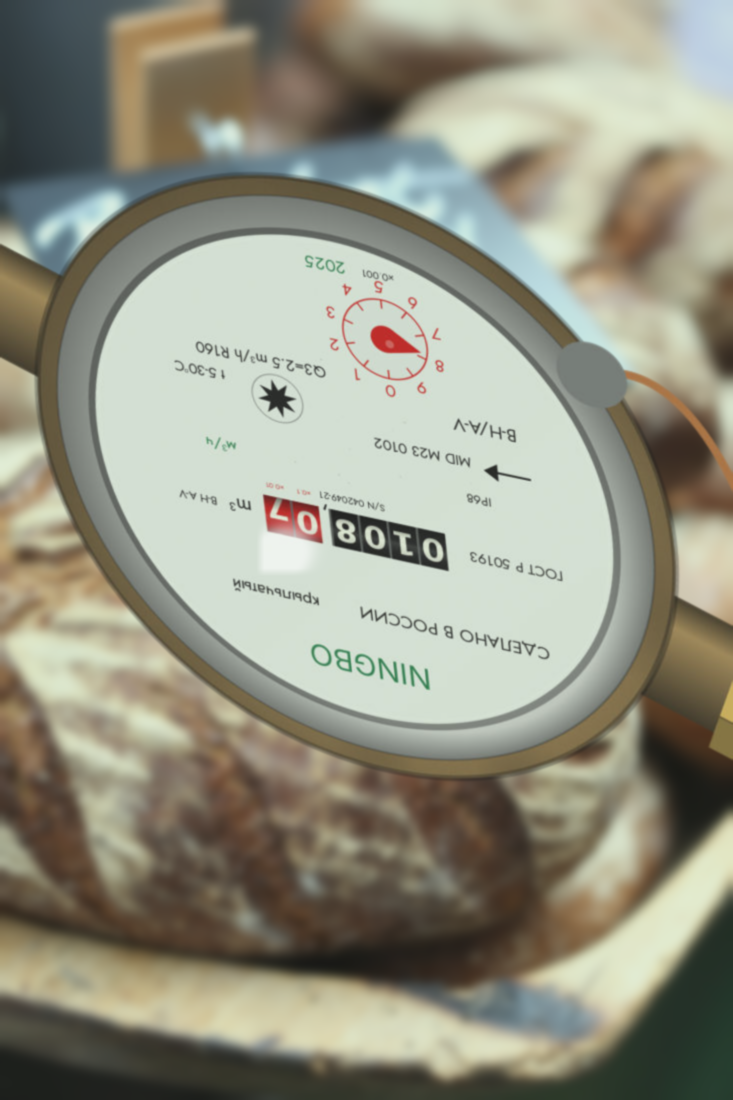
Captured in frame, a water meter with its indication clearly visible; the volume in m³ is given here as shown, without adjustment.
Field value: 108.067 m³
